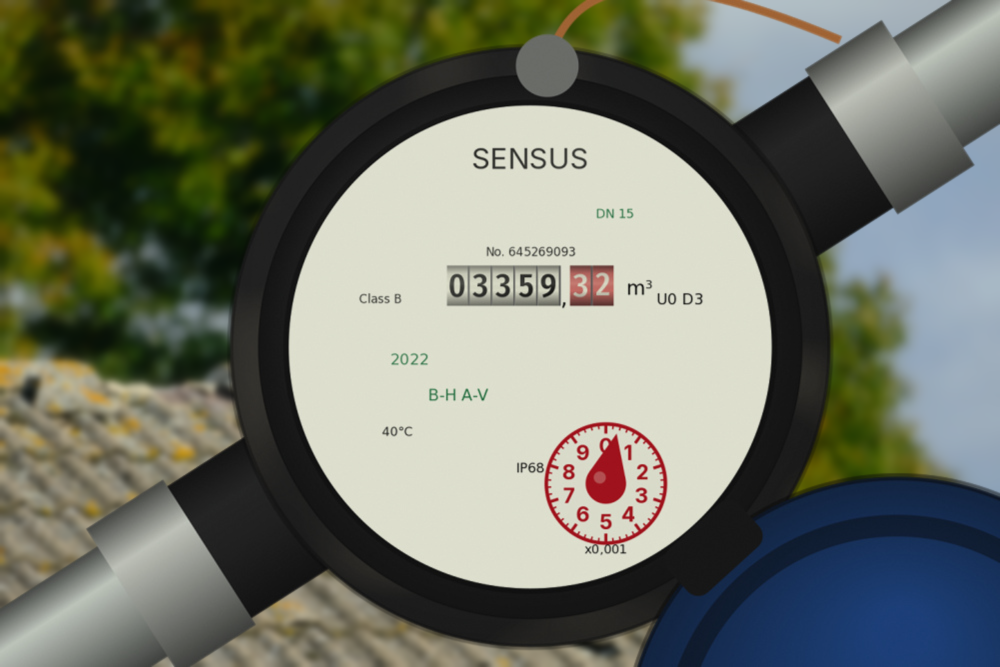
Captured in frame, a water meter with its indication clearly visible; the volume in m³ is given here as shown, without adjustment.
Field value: 3359.320 m³
